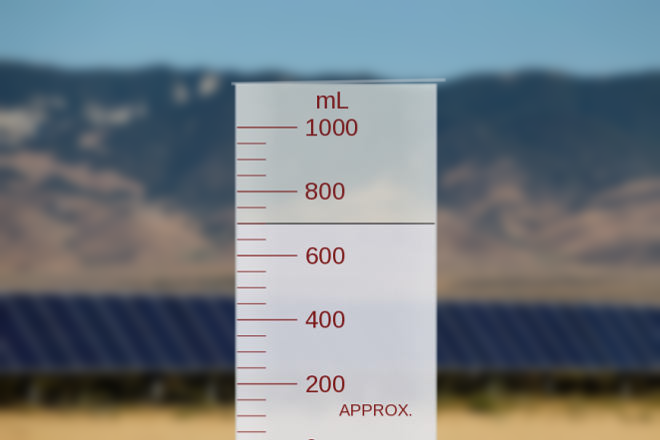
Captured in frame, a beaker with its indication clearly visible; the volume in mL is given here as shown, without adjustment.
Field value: 700 mL
